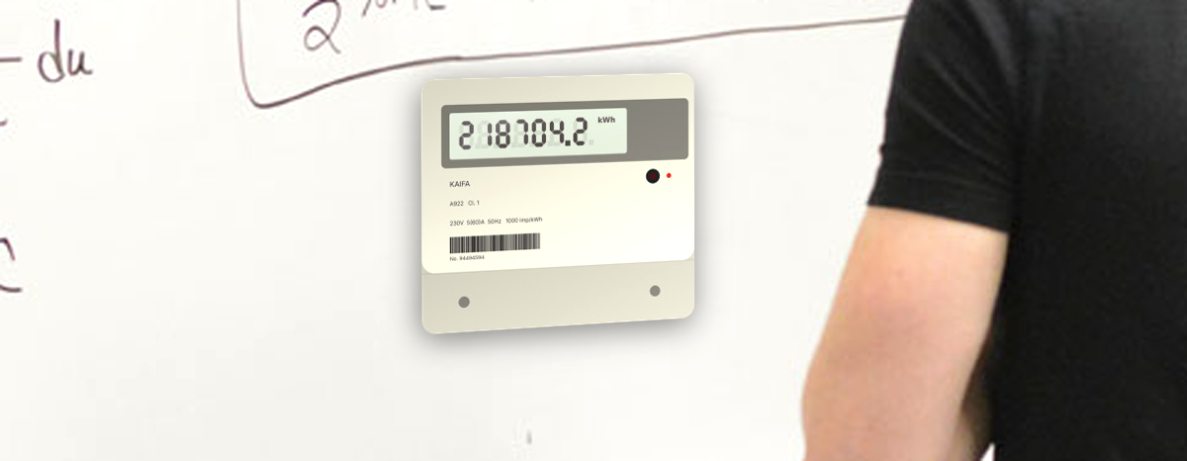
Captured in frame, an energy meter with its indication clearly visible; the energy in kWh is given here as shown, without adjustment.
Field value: 218704.2 kWh
